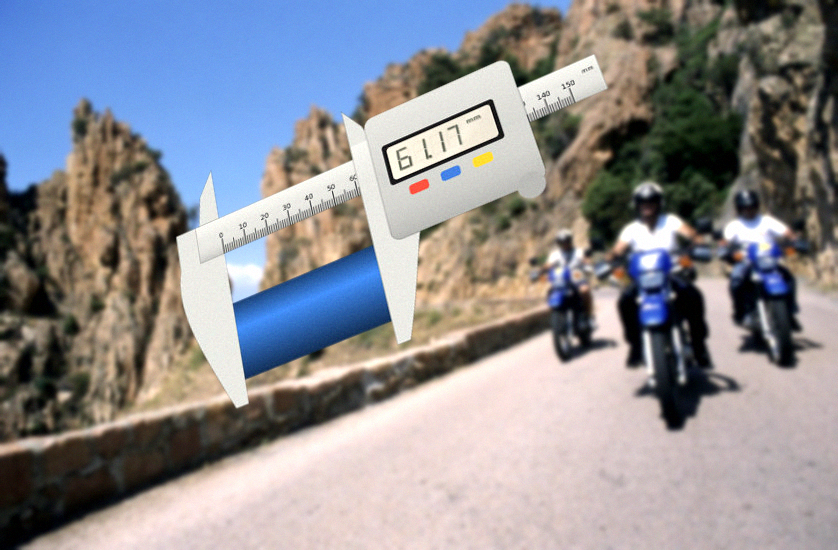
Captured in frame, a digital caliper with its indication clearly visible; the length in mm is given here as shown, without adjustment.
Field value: 61.17 mm
